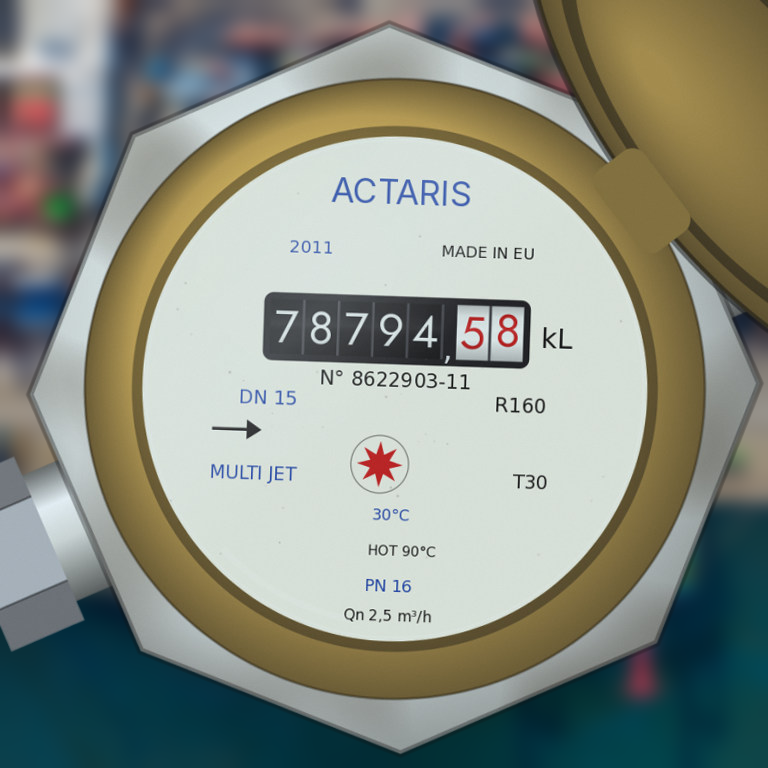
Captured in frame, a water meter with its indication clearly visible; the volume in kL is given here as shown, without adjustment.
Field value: 78794.58 kL
